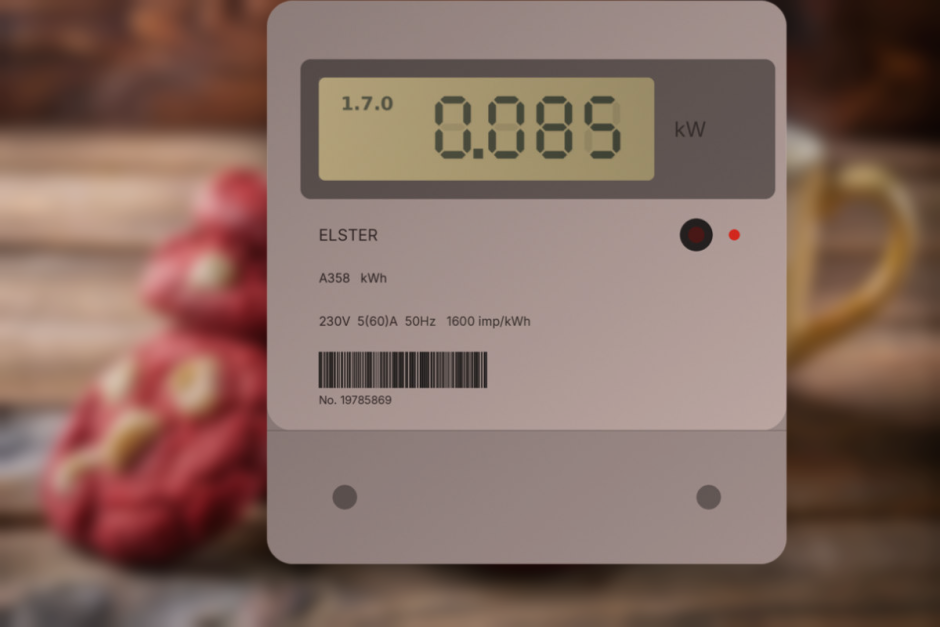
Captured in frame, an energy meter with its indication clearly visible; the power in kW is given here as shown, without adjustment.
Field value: 0.085 kW
